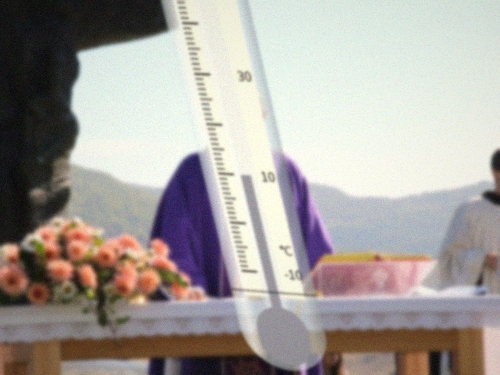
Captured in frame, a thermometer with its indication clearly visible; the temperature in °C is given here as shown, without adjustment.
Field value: 10 °C
